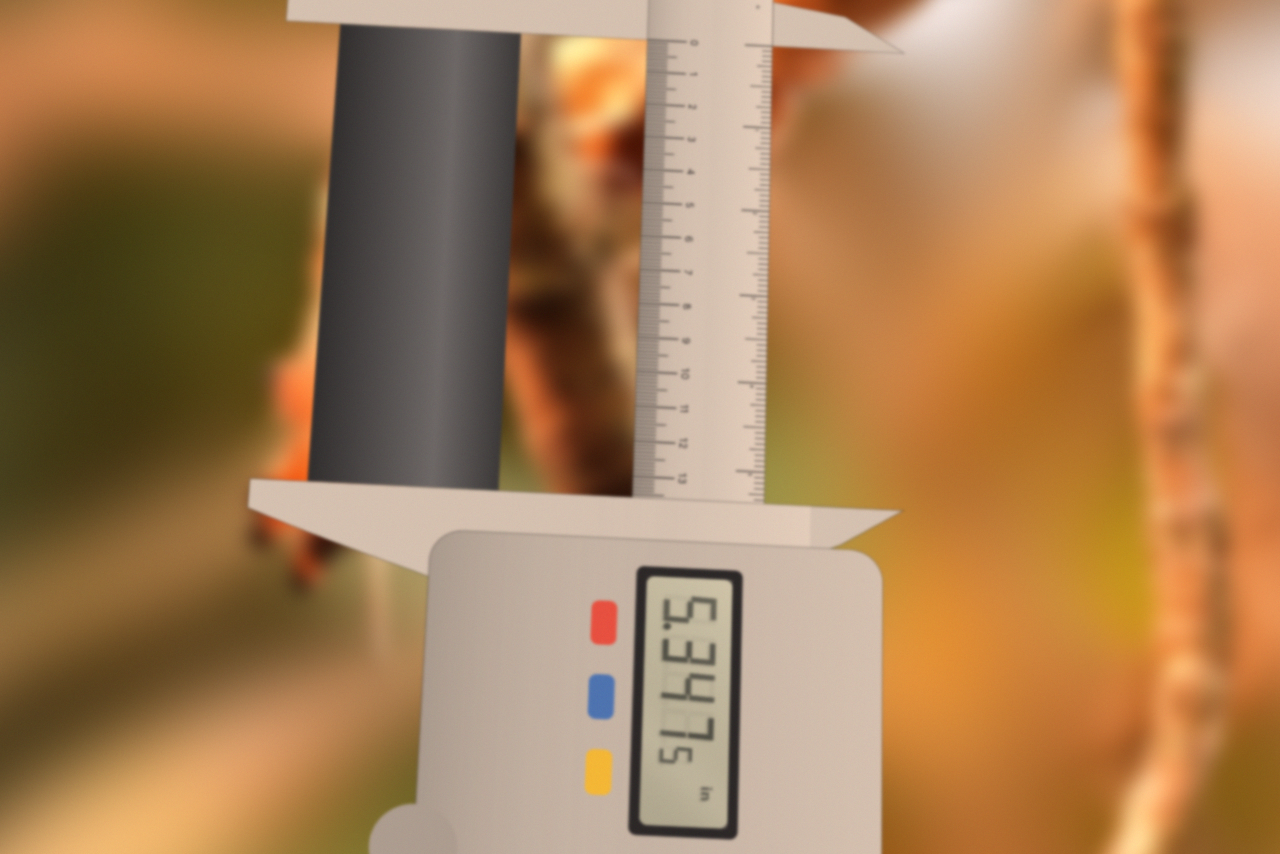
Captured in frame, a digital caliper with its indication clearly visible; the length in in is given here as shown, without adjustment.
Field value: 5.3475 in
